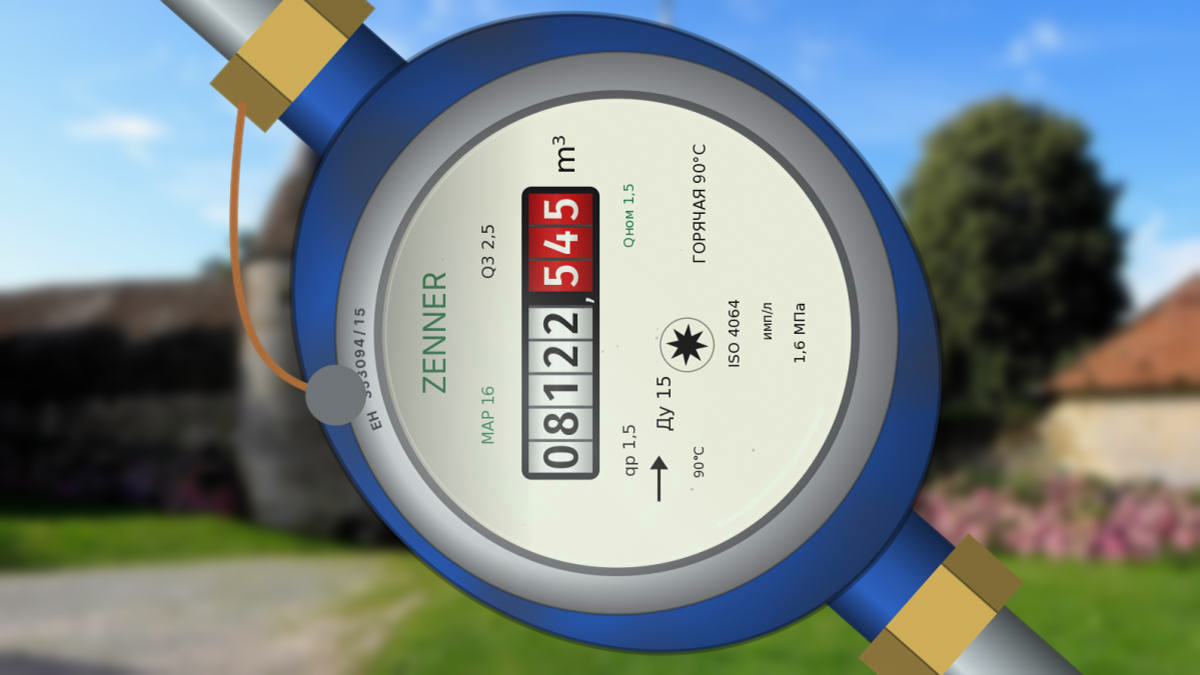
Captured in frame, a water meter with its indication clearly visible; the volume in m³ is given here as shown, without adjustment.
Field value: 8122.545 m³
